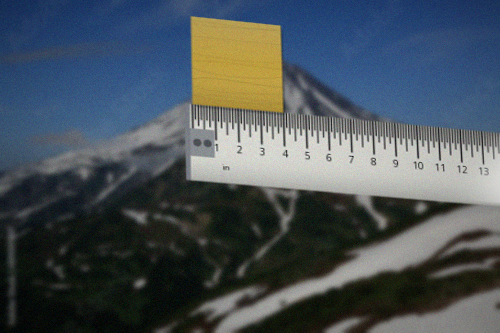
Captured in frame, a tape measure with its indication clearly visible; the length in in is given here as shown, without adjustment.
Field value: 4 in
